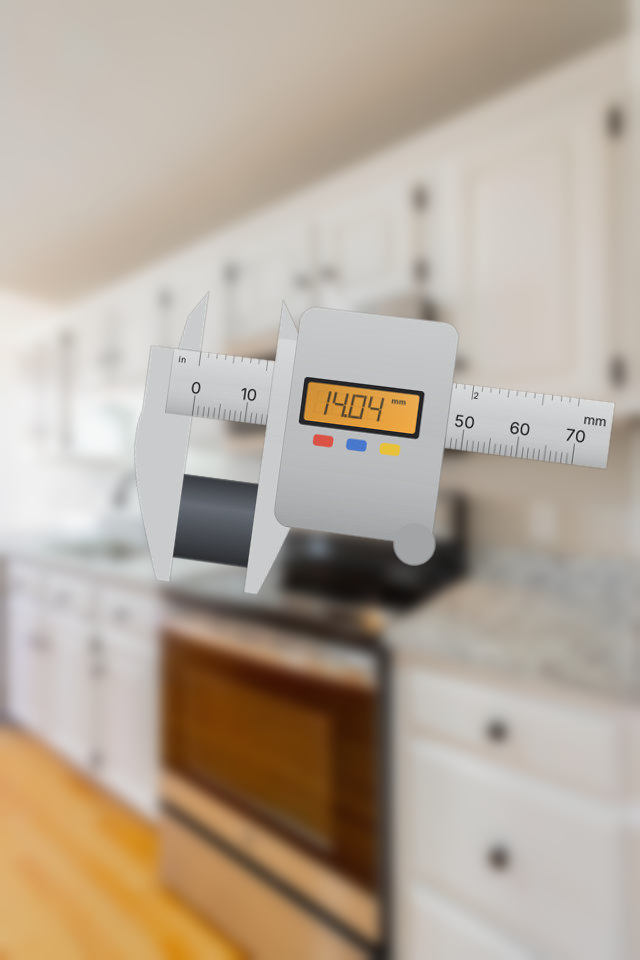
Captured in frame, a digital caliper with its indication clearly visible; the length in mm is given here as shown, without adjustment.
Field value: 14.04 mm
